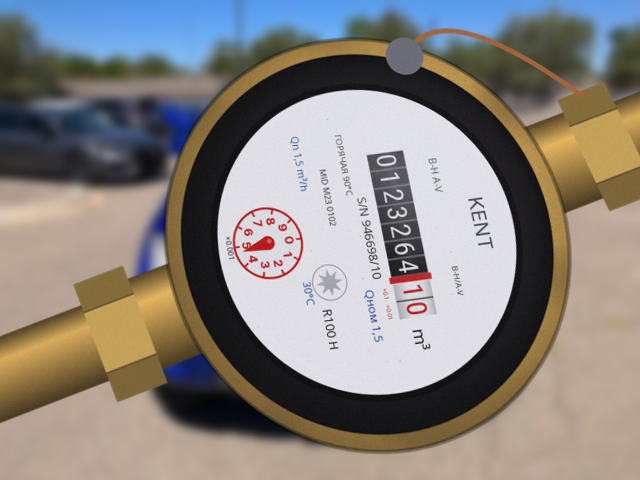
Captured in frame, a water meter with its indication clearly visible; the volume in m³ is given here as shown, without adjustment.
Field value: 123264.104 m³
